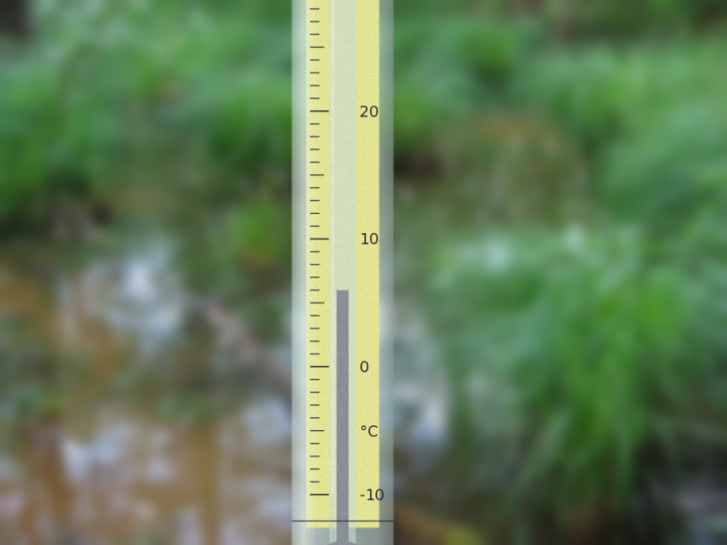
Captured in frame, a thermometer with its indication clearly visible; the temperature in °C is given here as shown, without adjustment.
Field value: 6 °C
